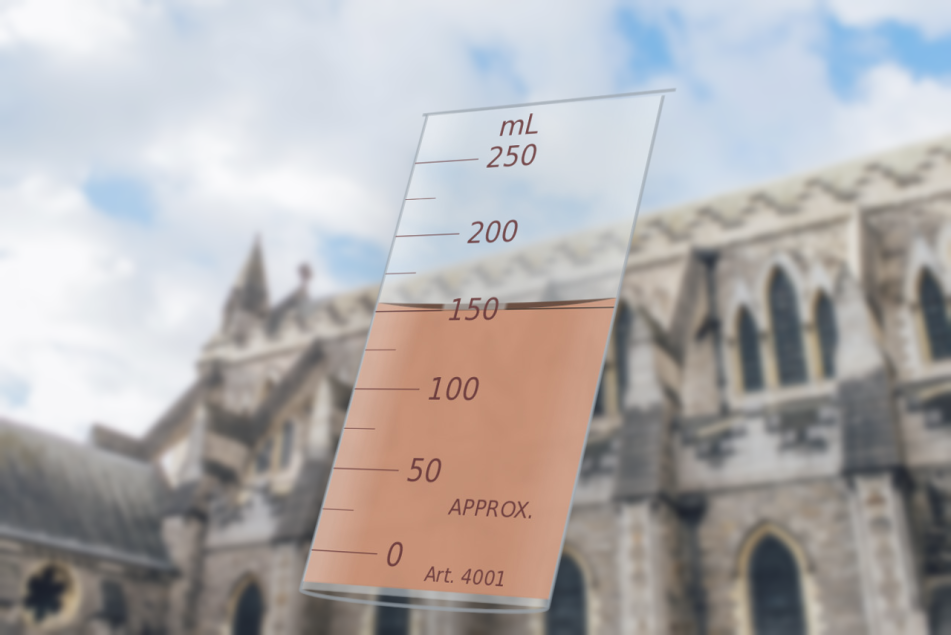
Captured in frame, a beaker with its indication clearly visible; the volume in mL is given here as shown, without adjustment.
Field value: 150 mL
